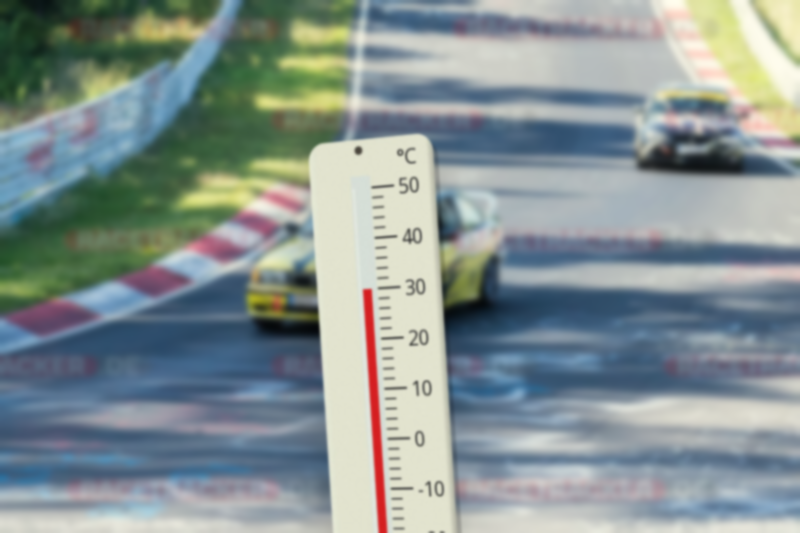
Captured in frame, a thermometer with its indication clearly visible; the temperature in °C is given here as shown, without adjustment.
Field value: 30 °C
